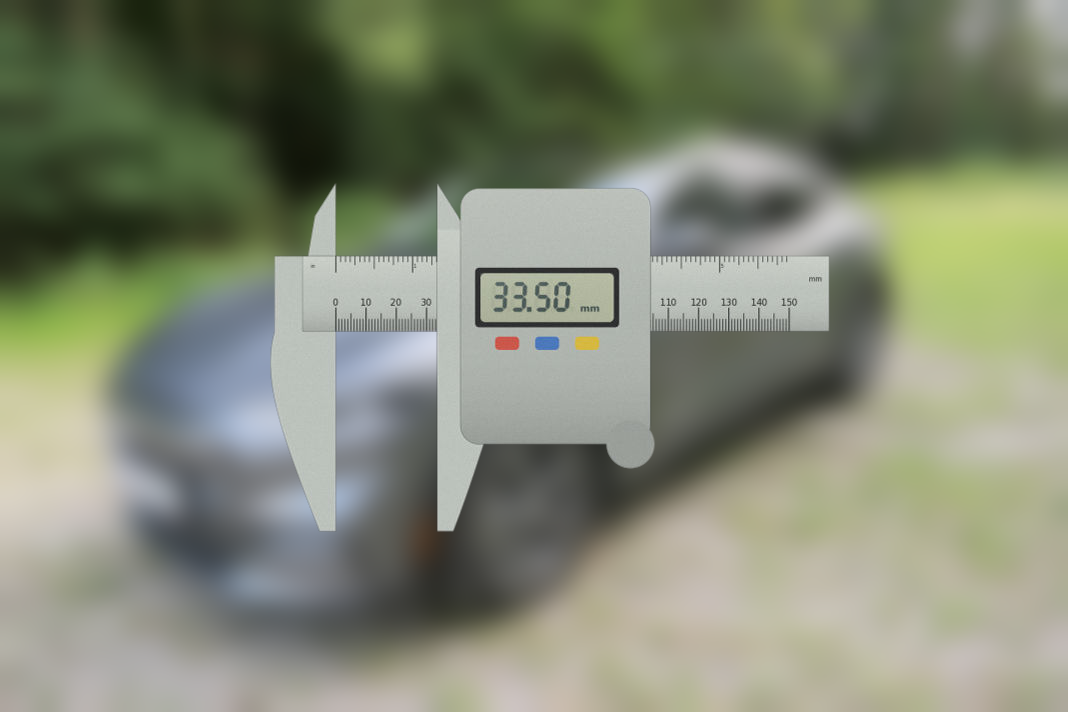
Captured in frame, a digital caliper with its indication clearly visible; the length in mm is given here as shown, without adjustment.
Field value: 33.50 mm
